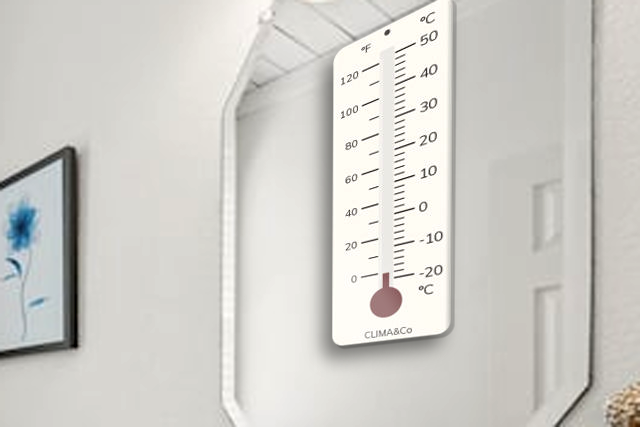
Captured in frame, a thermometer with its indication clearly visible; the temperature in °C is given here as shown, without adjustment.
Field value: -18 °C
